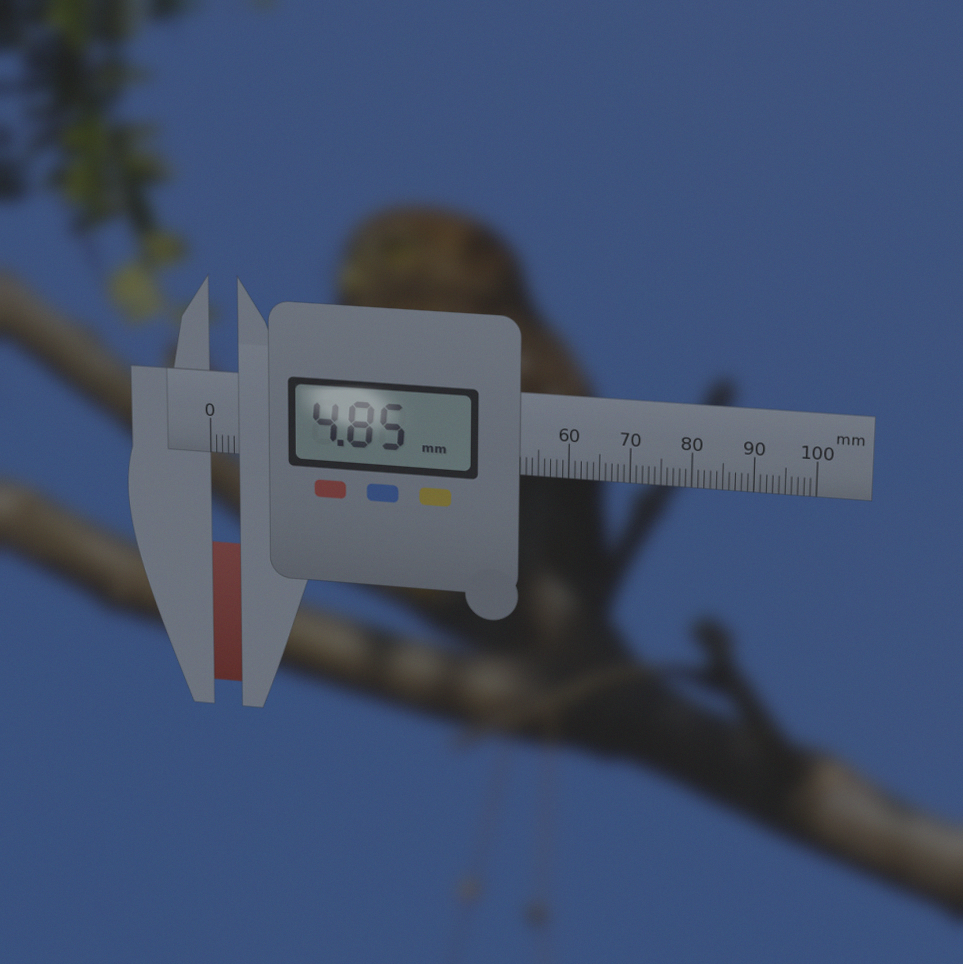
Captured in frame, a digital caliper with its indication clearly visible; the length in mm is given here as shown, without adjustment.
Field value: 4.85 mm
